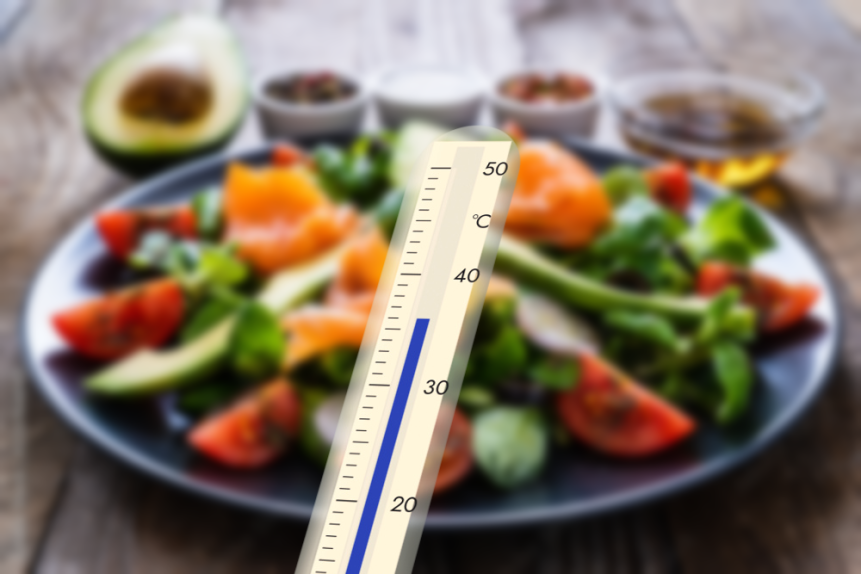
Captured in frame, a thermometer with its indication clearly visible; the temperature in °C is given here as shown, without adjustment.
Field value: 36 °C
